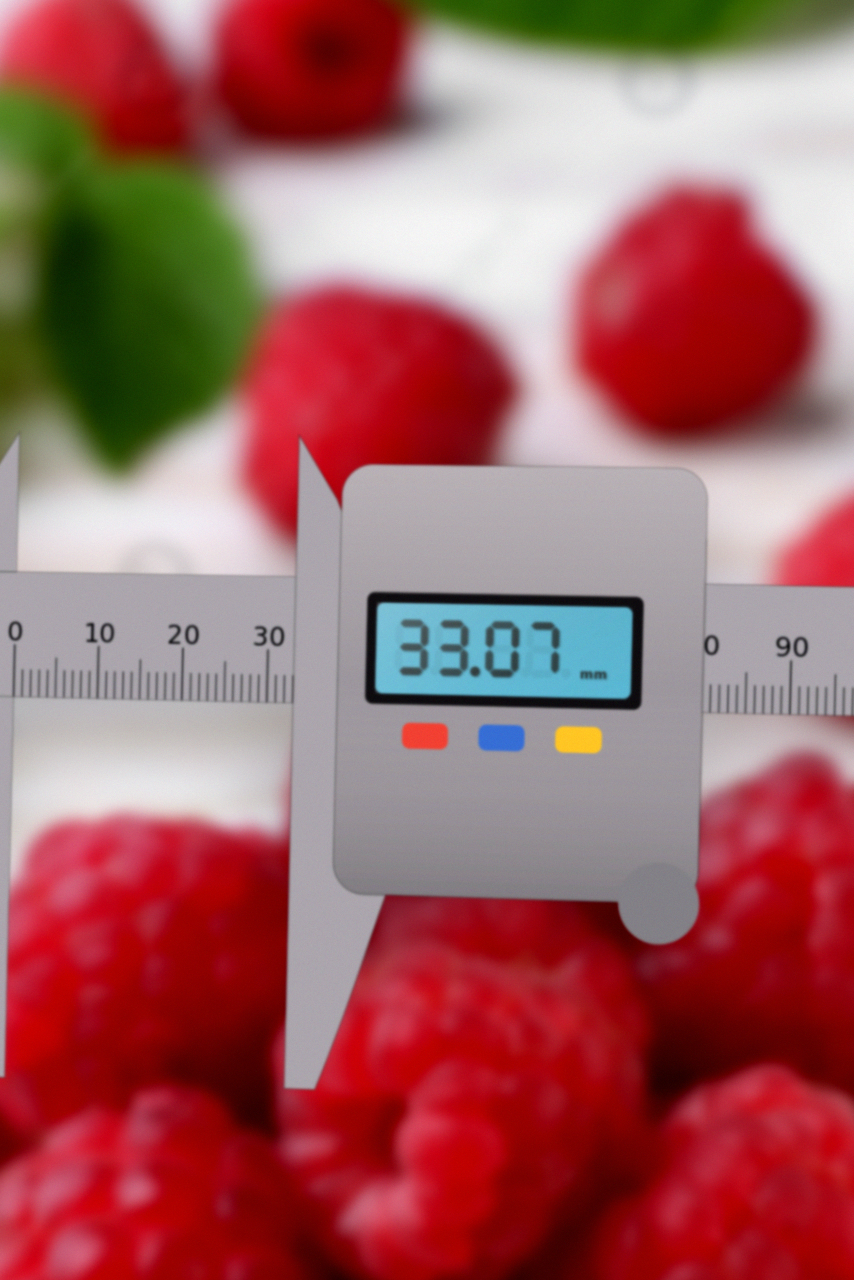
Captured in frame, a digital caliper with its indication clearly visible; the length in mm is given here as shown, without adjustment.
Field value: 33.07 mm
